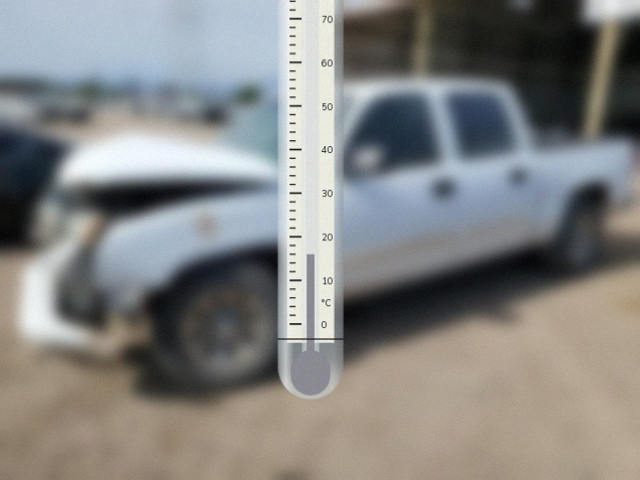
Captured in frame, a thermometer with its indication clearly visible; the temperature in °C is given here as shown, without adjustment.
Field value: 16 °C
